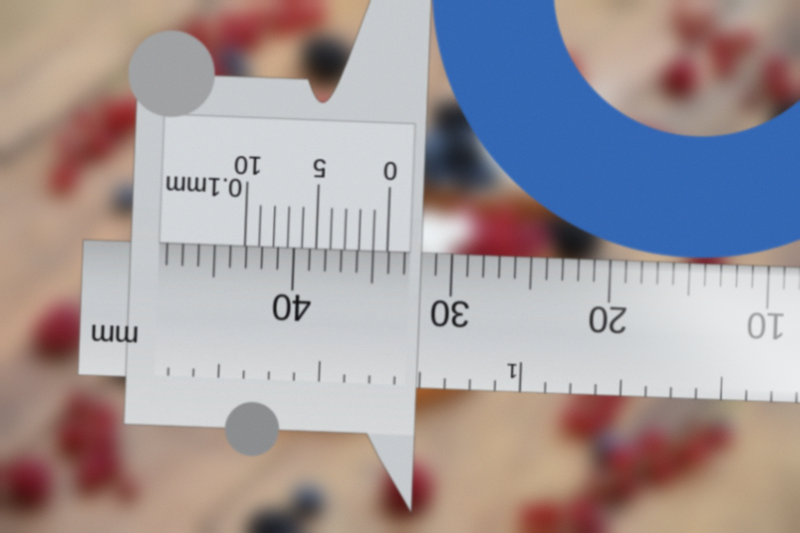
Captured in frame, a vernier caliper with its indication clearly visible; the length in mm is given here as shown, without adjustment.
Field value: 34.1 mm
